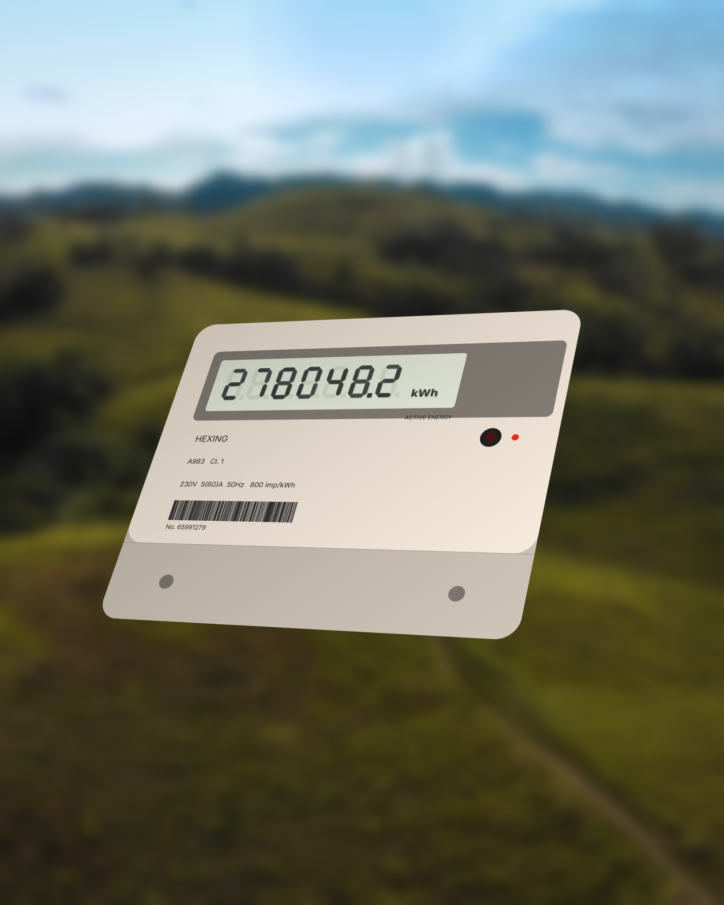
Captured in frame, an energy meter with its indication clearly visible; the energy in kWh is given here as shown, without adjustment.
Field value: 278048.2 kWh
